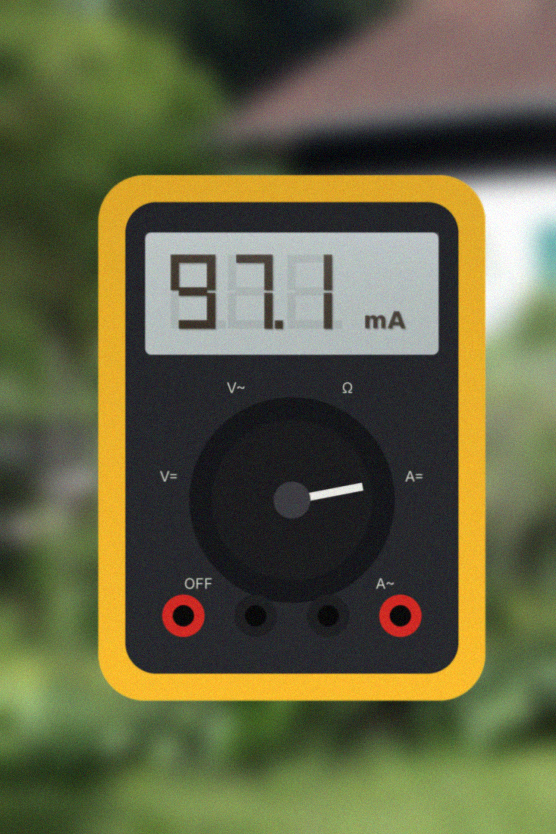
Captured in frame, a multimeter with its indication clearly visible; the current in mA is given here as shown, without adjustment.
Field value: 97.1 mA
